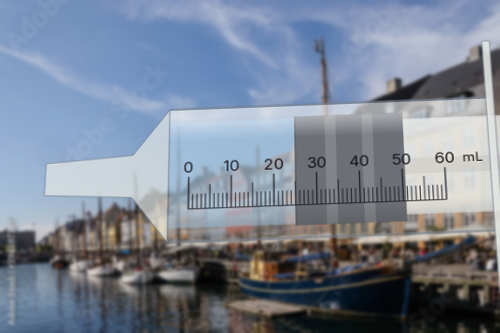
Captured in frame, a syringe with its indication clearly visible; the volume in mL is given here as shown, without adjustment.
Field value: 25 mL
